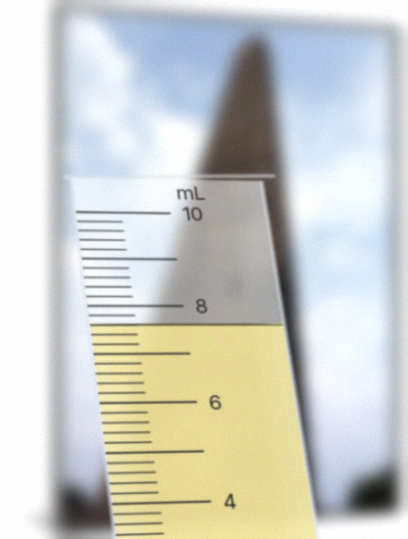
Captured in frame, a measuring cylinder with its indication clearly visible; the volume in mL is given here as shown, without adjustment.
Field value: 7.6 mL
